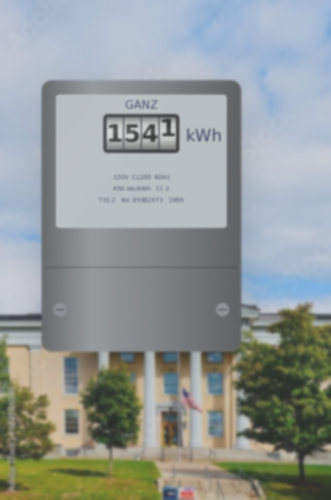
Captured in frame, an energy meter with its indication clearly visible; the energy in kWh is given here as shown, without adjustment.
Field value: 1541 kWh
